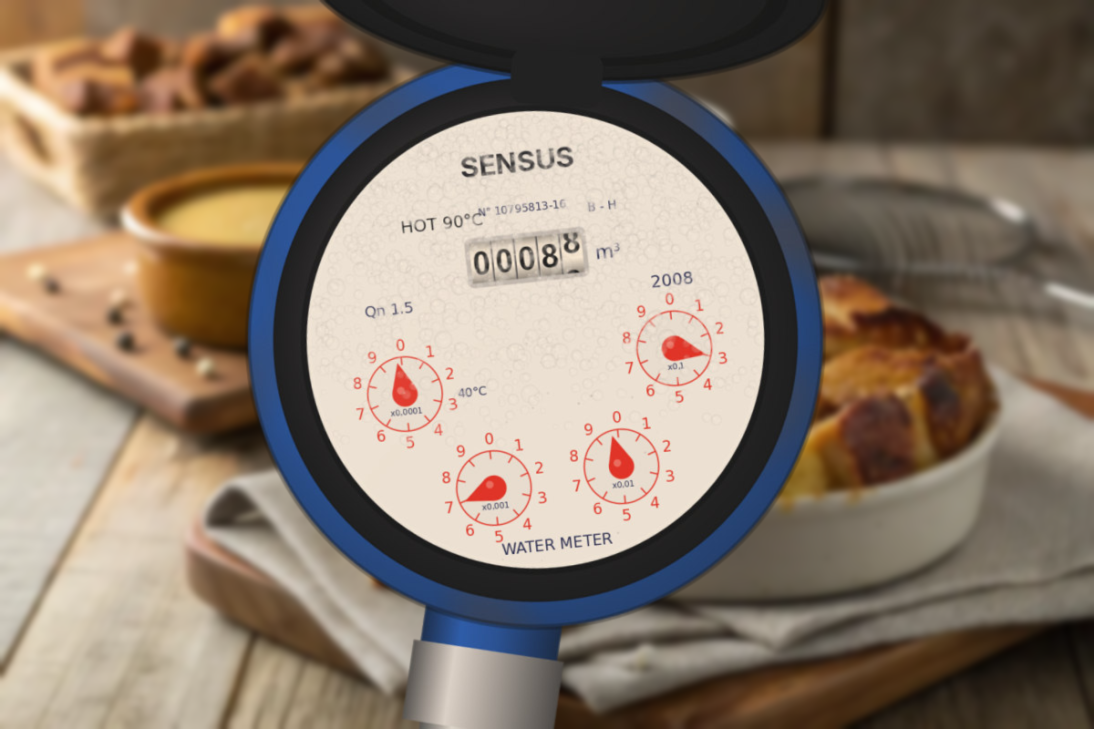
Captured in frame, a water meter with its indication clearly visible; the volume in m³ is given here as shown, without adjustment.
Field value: 88.2969 m³
